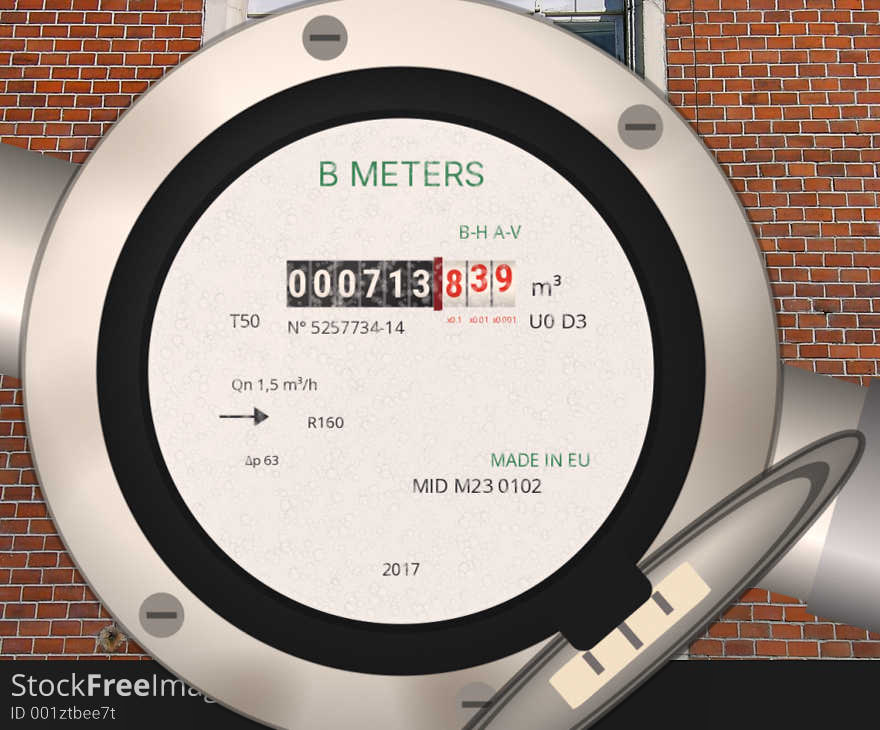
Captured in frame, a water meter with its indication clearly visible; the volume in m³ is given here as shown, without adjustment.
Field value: 713.839 m³
